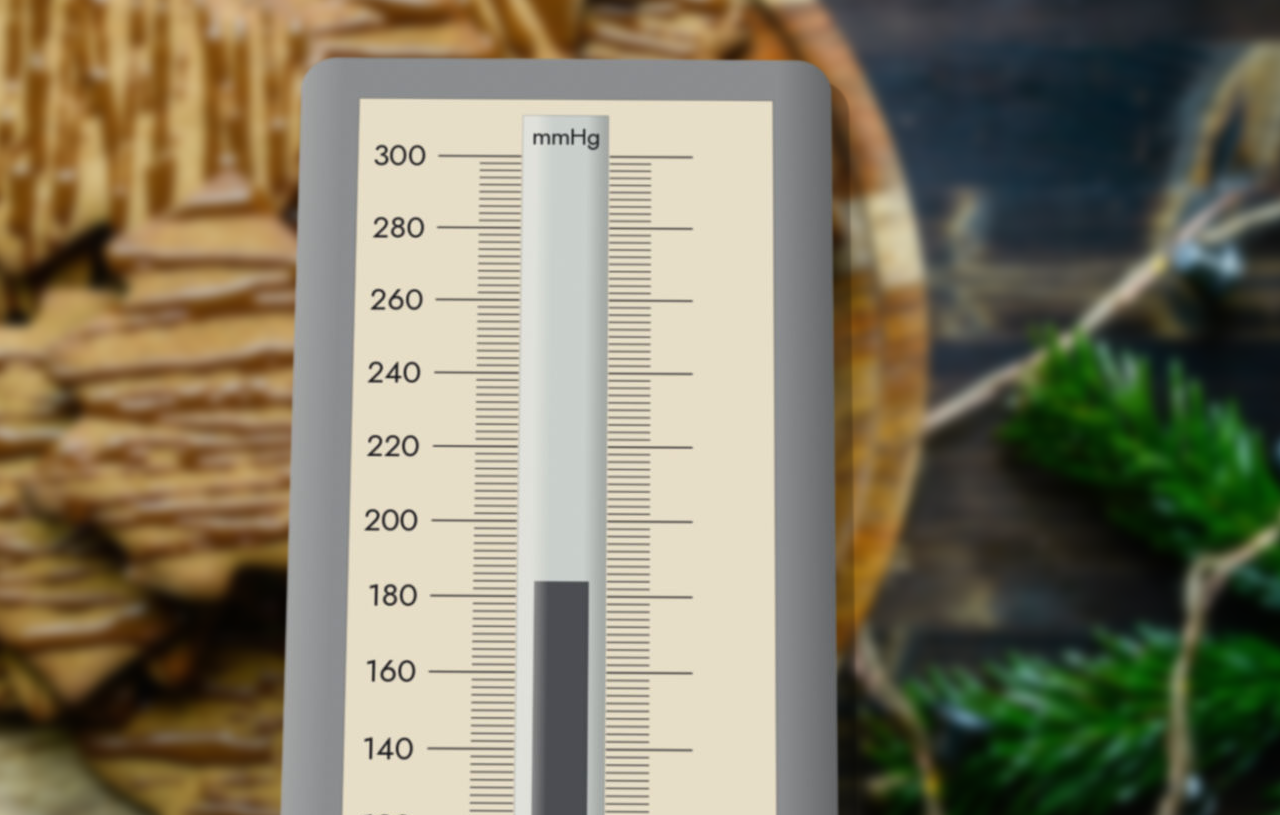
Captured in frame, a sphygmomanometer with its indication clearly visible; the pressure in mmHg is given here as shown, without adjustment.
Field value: 184 mmHg
